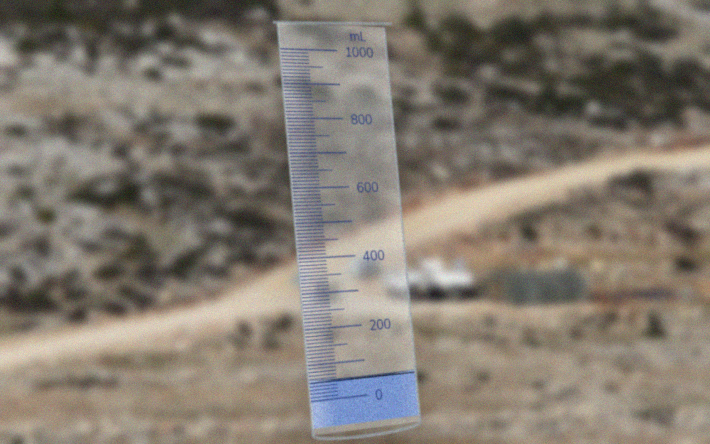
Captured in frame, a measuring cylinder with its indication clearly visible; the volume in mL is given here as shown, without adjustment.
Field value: 50 mL
